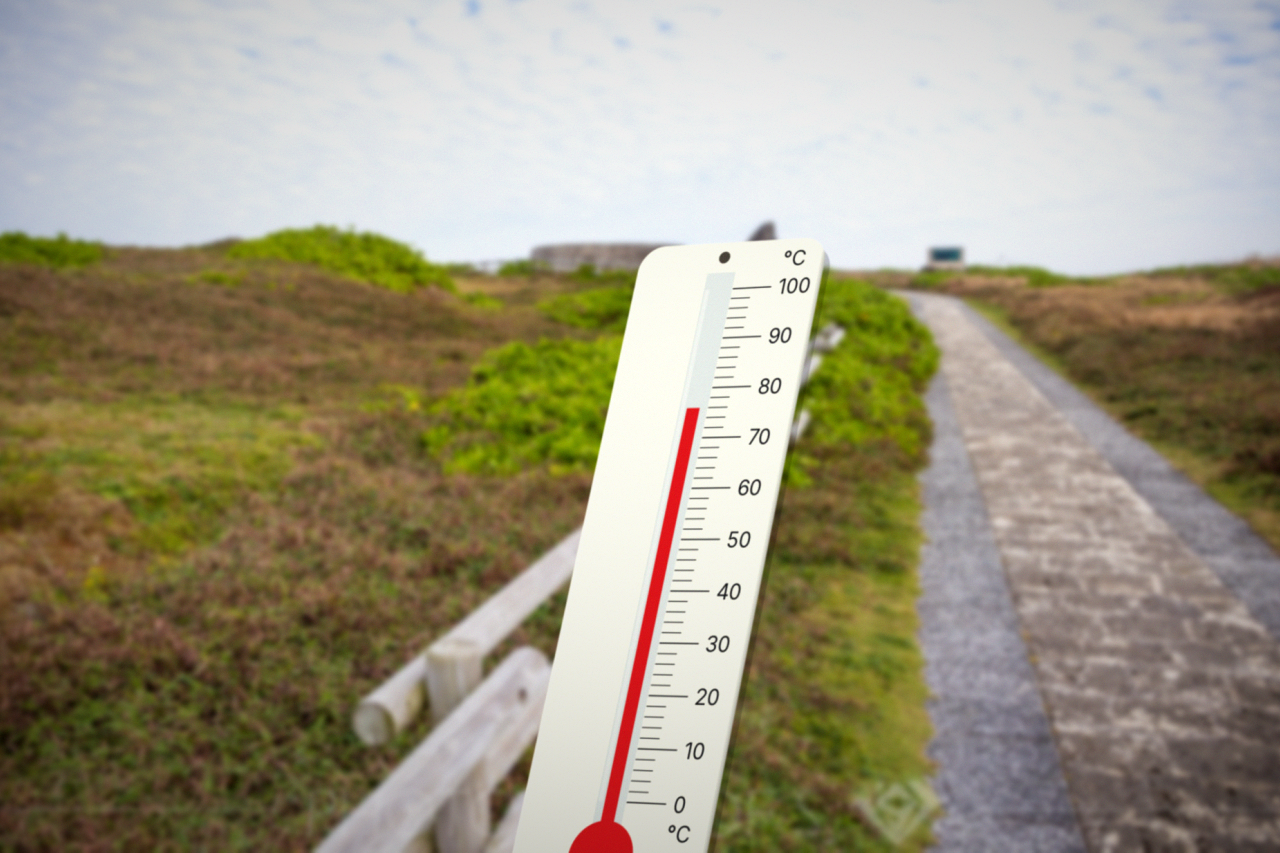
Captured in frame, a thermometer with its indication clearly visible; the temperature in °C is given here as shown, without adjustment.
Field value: 76 °C
